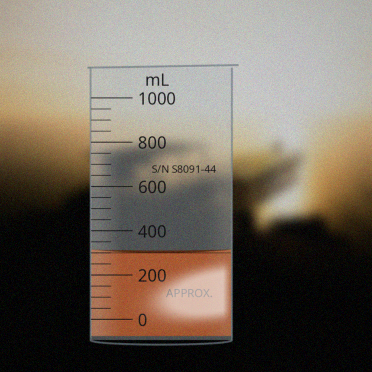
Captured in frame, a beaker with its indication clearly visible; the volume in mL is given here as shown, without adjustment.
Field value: 300 mL
